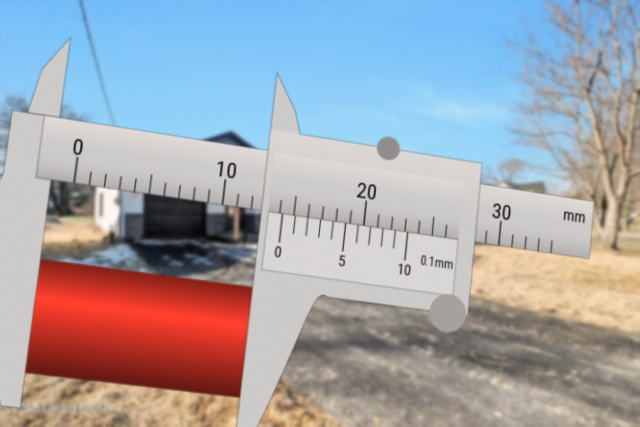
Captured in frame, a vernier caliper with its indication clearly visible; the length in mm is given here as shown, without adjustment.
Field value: 14.2 mm
